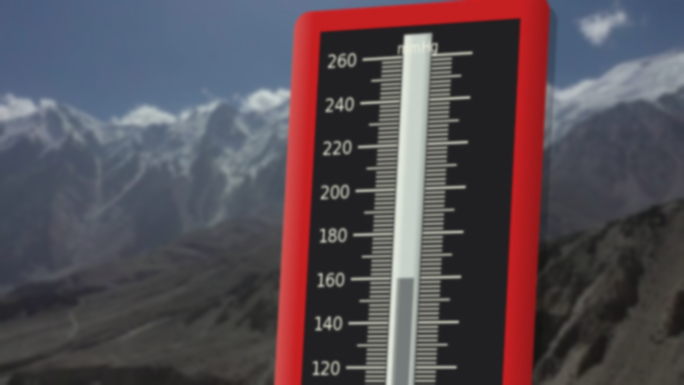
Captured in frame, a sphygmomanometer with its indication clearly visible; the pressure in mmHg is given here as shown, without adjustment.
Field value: 160 mmHg
